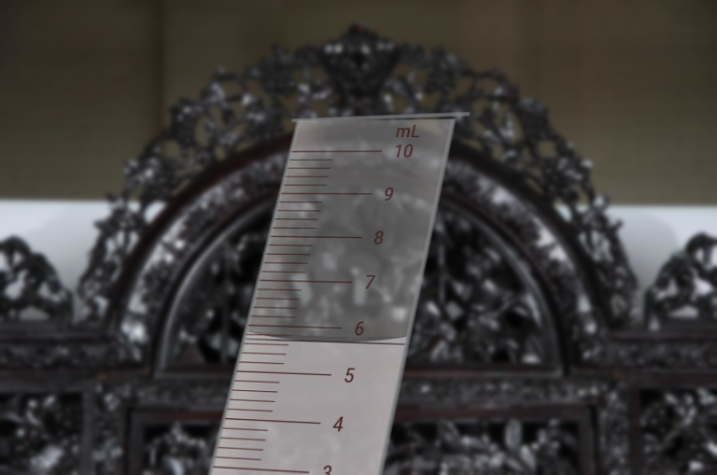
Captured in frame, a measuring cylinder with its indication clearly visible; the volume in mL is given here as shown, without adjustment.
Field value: 5.7 mL
